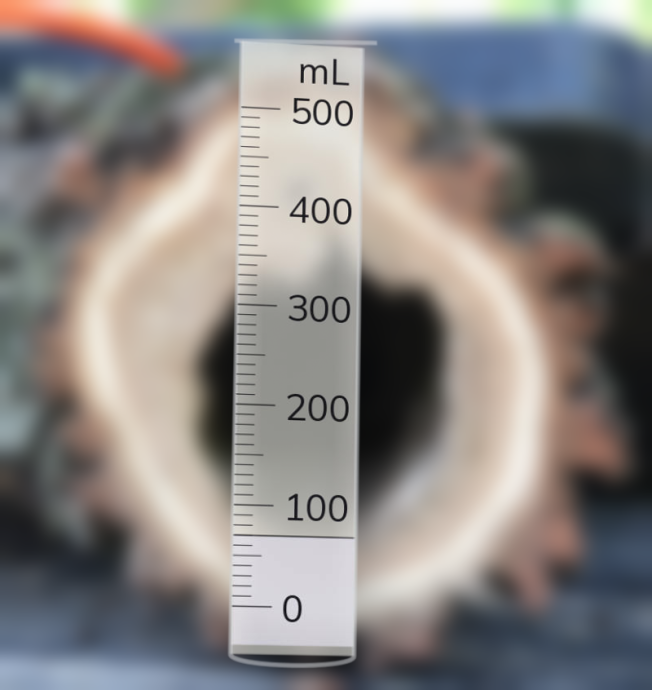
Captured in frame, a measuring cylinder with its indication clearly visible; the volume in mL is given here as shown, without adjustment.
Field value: 70 mL
